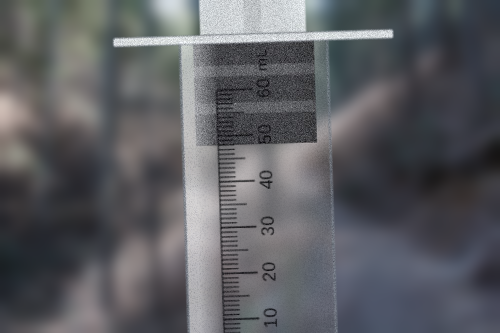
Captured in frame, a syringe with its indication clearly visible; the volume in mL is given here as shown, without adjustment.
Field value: 48 mL
